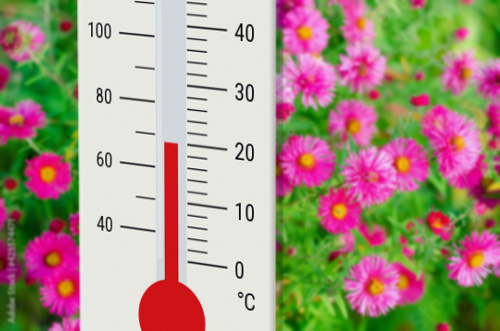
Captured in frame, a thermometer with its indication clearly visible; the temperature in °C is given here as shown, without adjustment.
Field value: 20 °C
